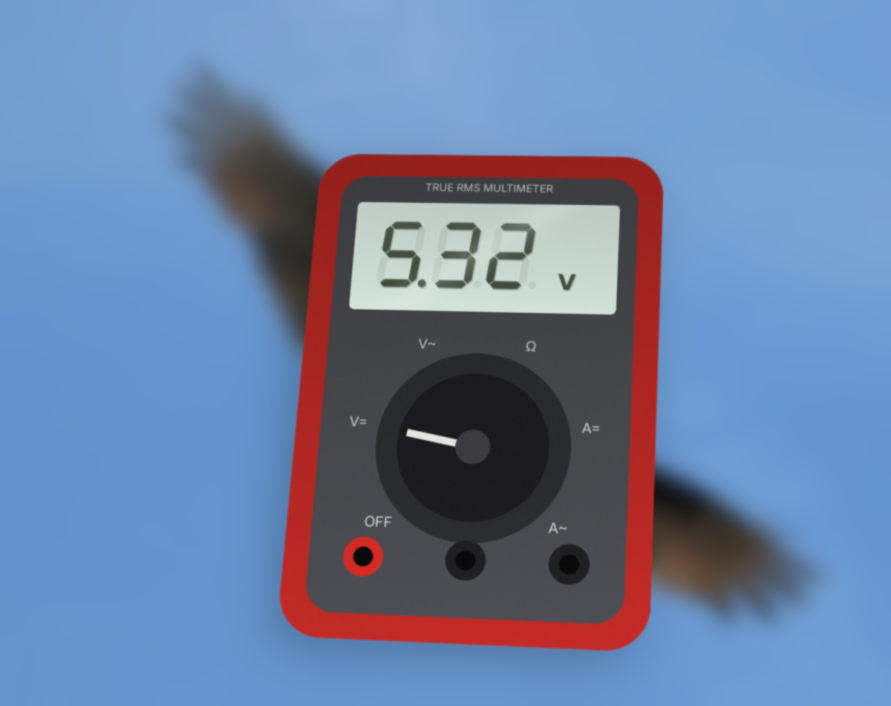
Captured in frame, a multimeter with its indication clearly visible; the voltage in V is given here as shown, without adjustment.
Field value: 5.32 V
